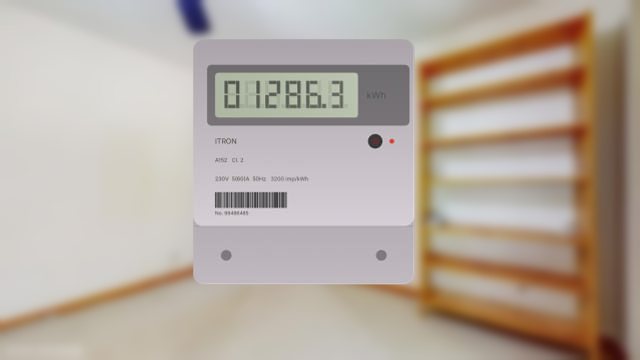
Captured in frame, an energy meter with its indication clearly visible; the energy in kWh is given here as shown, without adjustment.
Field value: 1286.3 kWh
